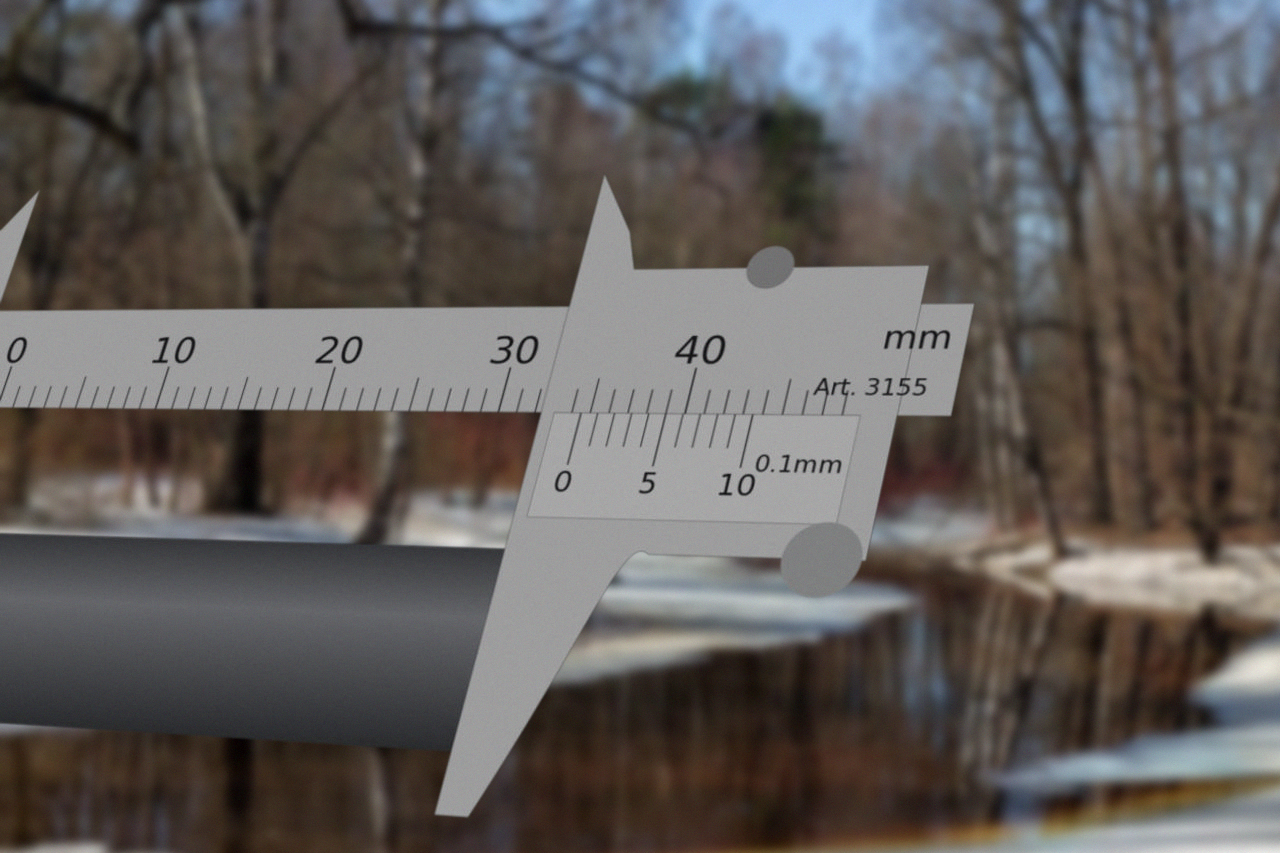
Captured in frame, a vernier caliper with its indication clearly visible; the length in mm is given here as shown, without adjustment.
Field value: 34.5 mm
